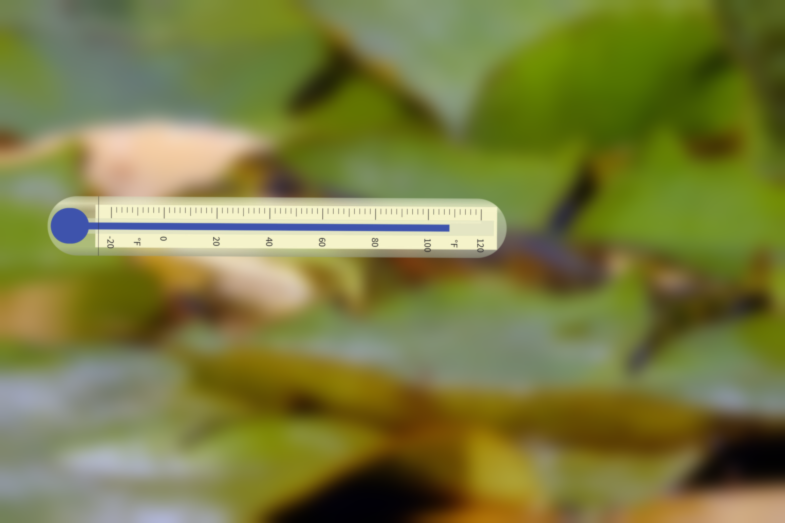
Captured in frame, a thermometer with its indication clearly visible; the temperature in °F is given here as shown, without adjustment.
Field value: 108 °F
